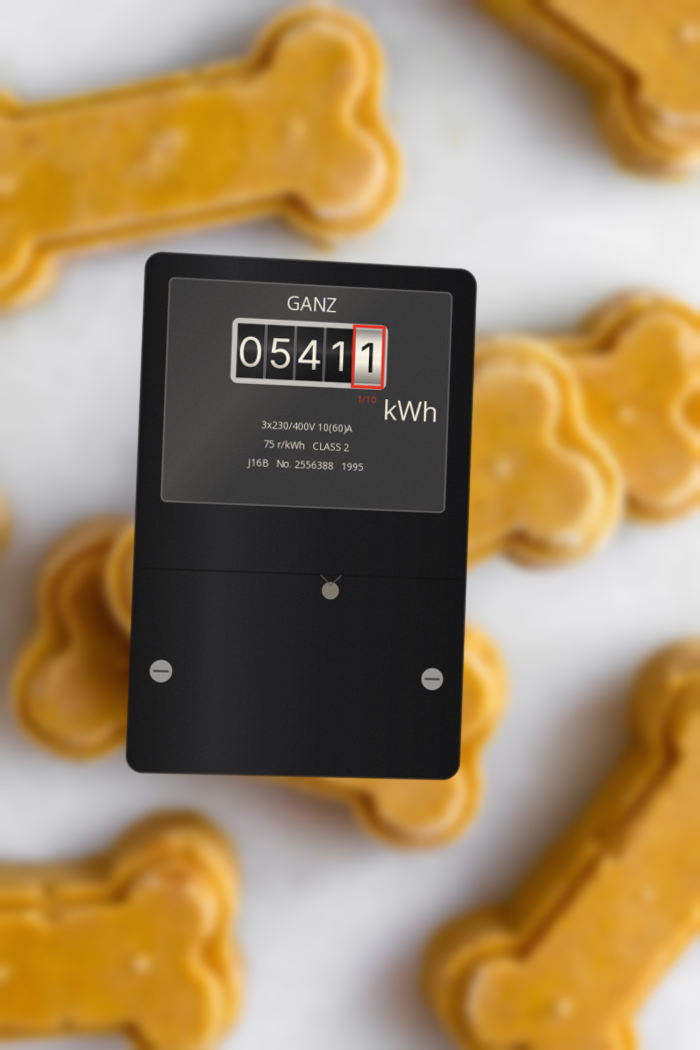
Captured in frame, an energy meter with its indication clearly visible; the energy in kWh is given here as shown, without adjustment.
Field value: 541.1 kWh
